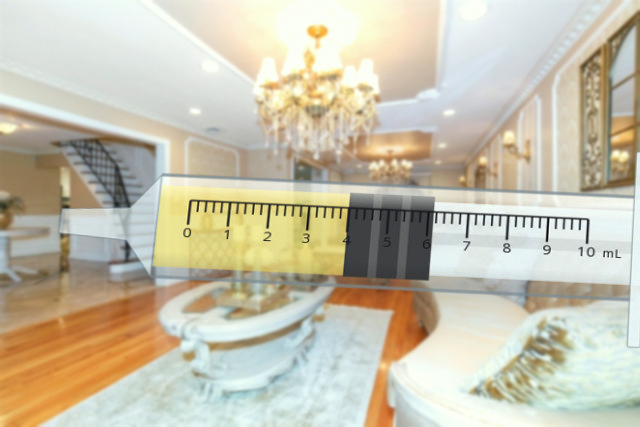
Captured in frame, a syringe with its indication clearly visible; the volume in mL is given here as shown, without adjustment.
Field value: 4 mL
